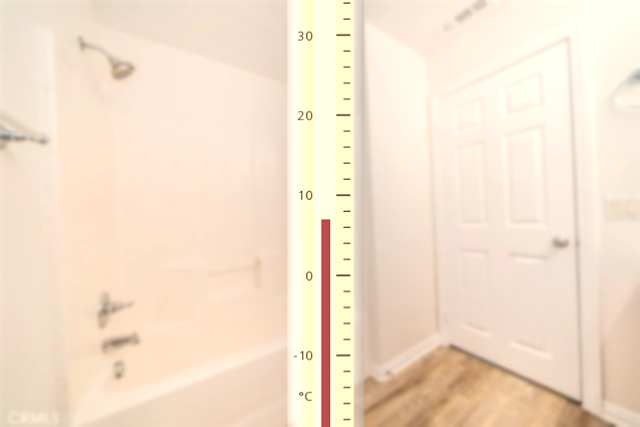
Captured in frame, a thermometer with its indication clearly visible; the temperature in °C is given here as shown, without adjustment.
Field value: 7 °C
